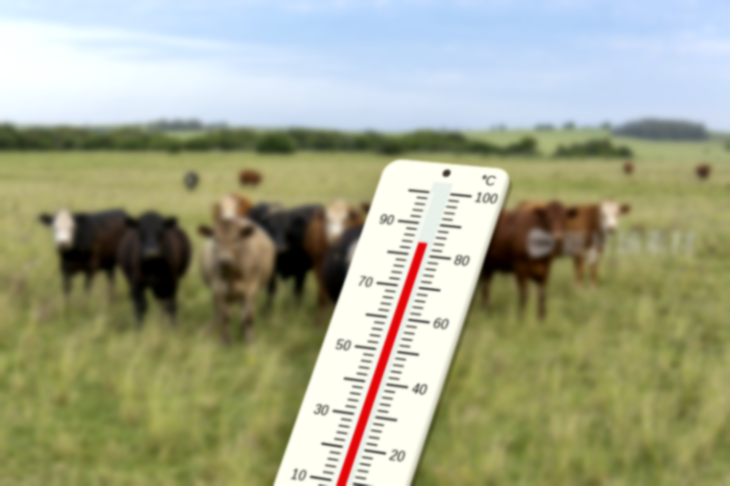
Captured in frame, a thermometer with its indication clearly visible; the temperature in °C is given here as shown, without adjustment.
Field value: 84 °C
